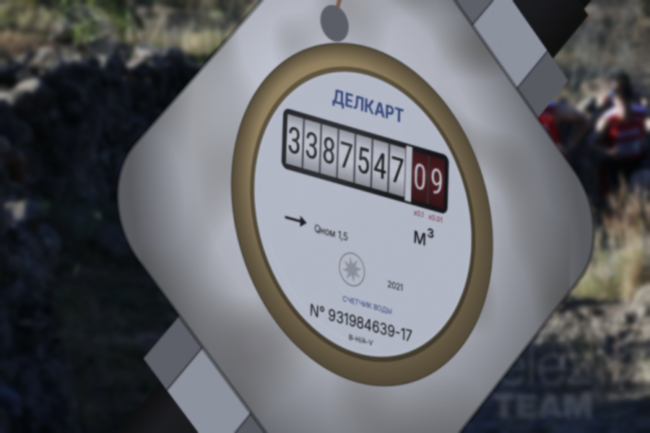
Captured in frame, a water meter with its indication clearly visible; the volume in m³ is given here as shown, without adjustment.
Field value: 3387547.09 m³
